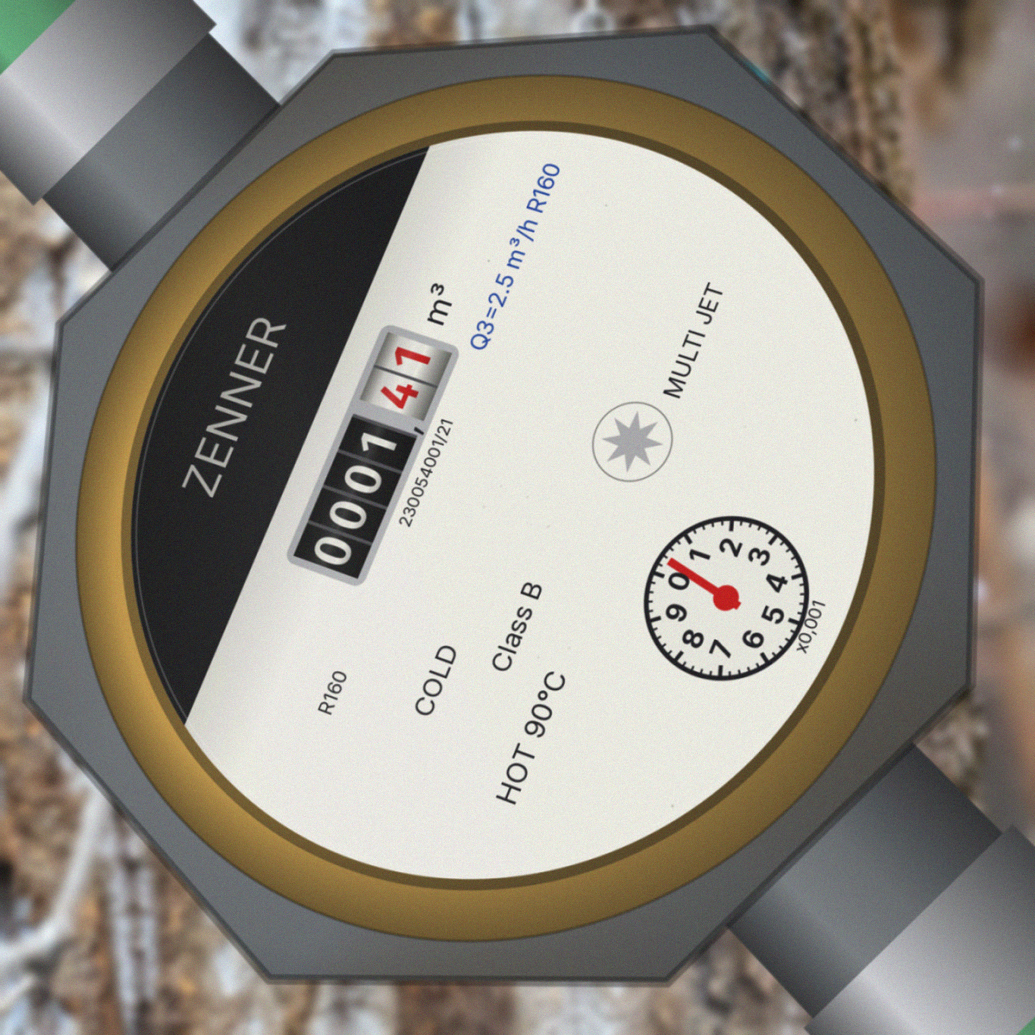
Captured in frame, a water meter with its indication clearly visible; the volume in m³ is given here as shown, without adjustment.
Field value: 1.410 m³
